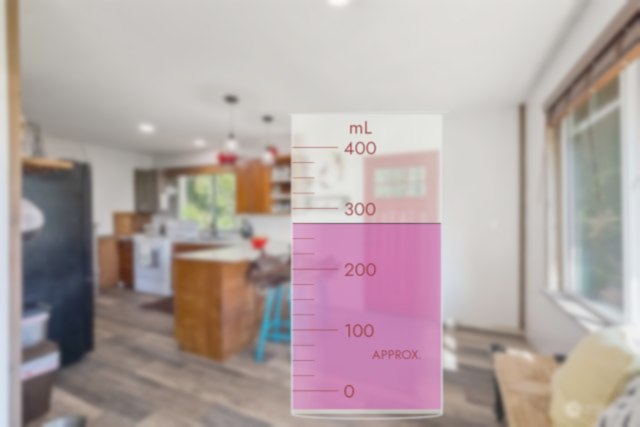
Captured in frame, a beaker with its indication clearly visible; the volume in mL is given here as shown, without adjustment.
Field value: 275 mL
